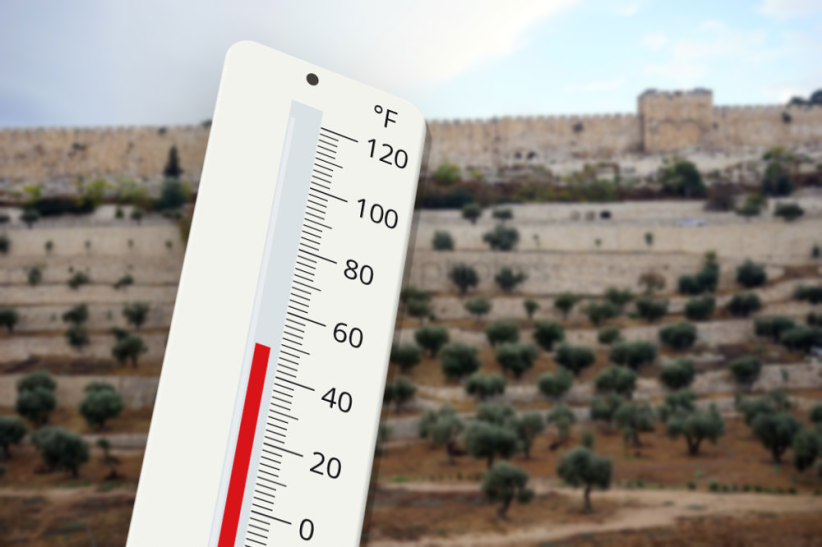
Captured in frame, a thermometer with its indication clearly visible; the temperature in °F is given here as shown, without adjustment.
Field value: 48 °F
